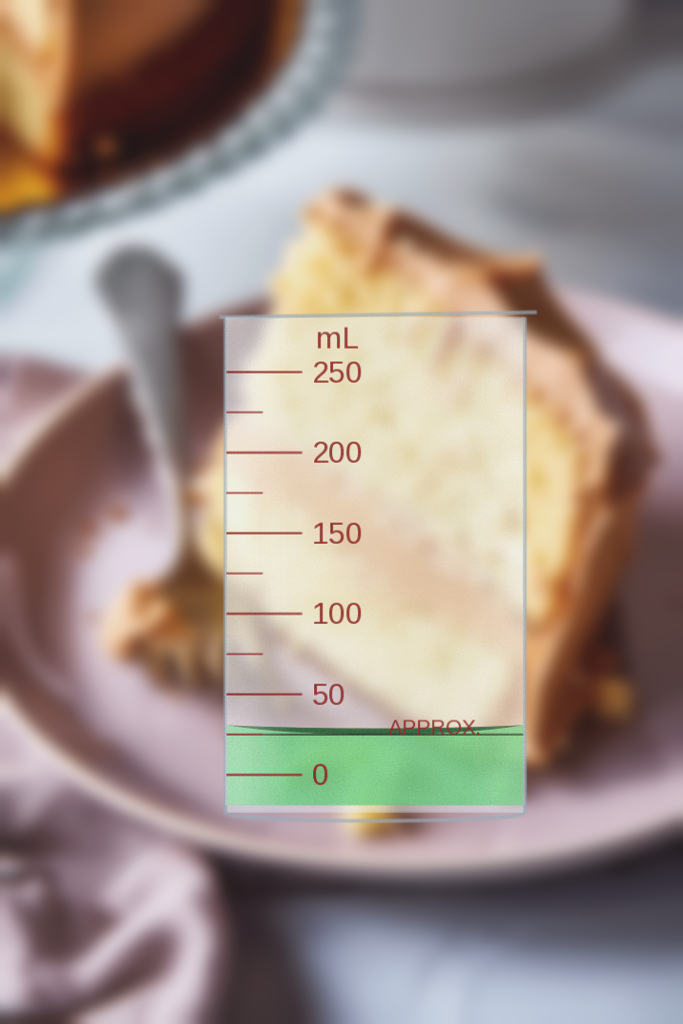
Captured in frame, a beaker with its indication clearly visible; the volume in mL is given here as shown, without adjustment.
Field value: 25 mL
